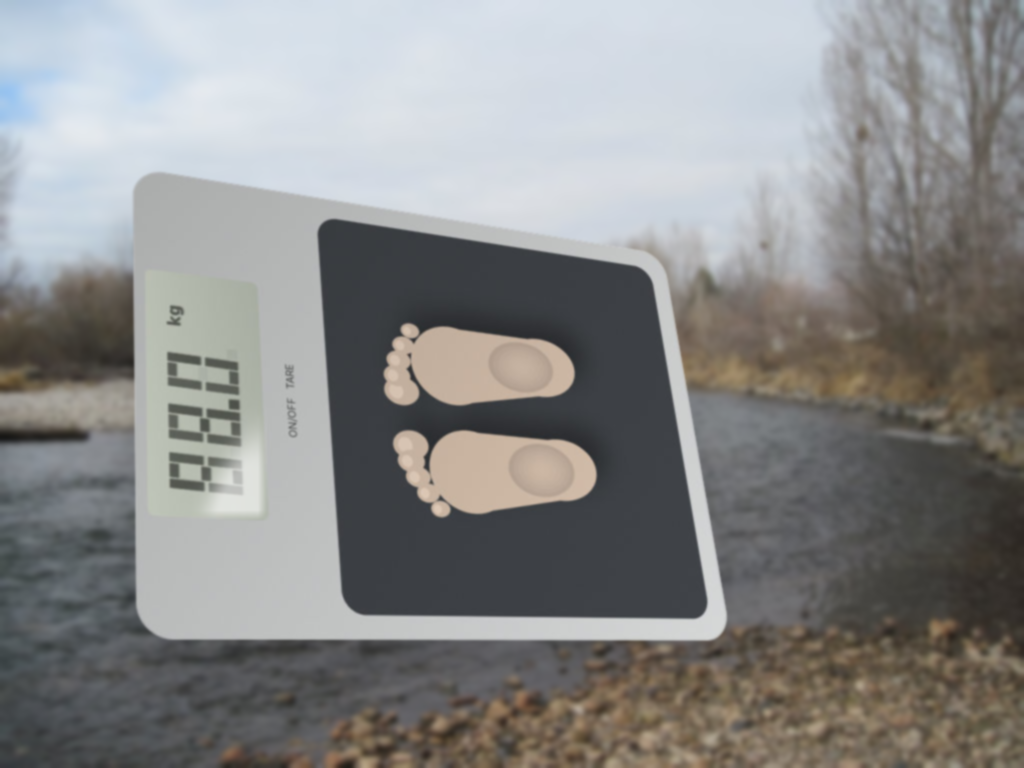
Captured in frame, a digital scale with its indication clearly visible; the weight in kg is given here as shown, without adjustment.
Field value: 88.0 kg
